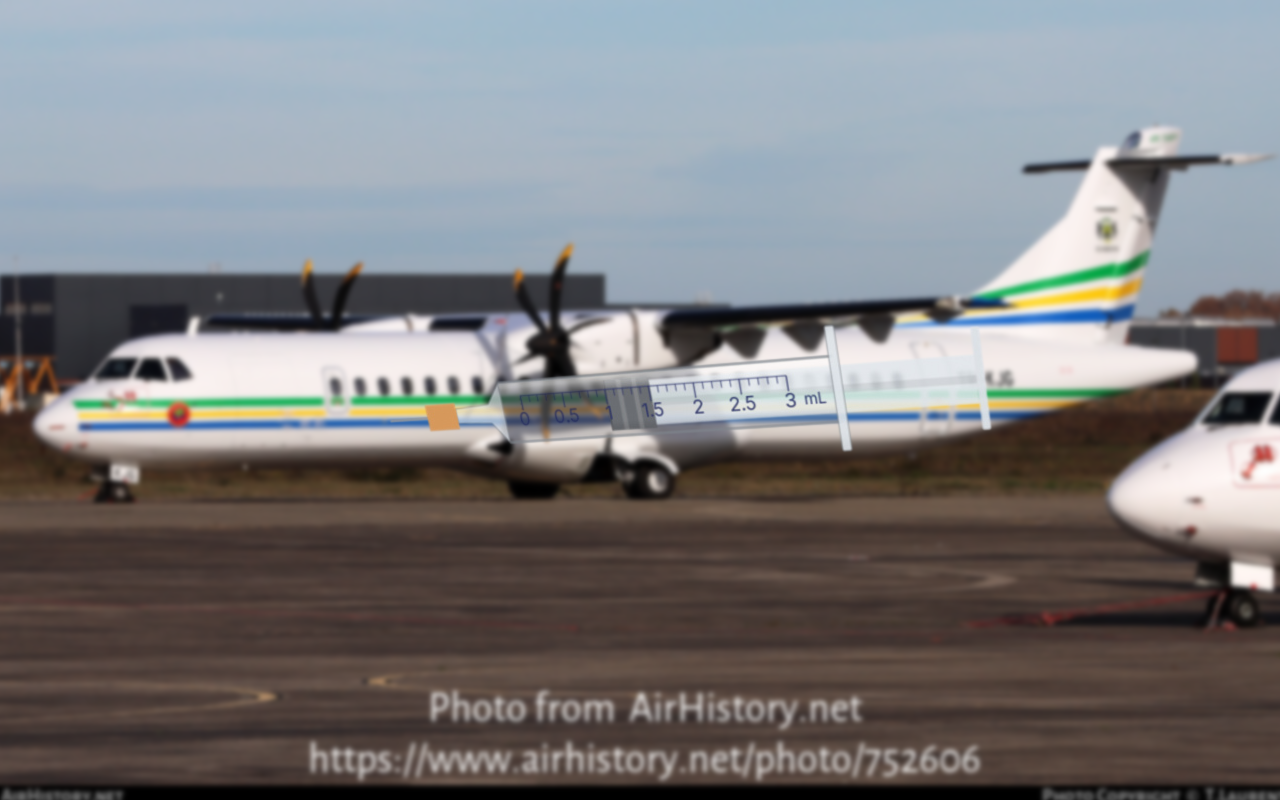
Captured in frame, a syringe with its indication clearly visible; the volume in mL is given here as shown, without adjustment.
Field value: 1 mL
